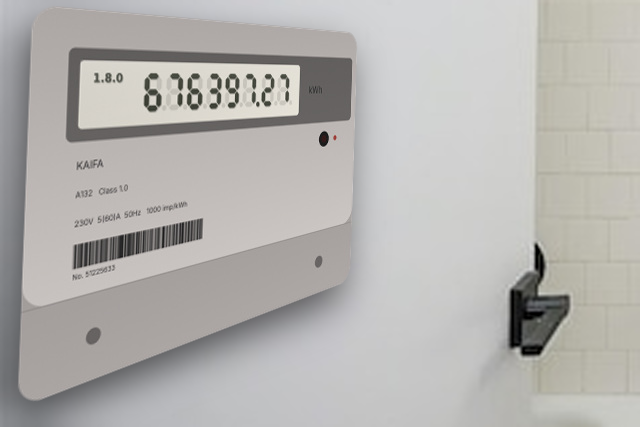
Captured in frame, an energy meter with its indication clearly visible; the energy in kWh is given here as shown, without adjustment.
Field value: 676397.27 kWh
